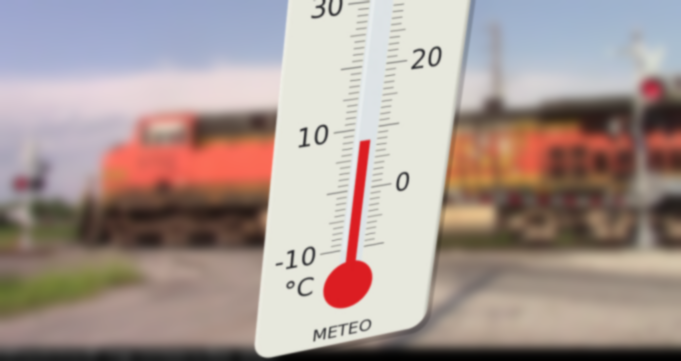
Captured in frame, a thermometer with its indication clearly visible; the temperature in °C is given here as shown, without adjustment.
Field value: 8 °C
